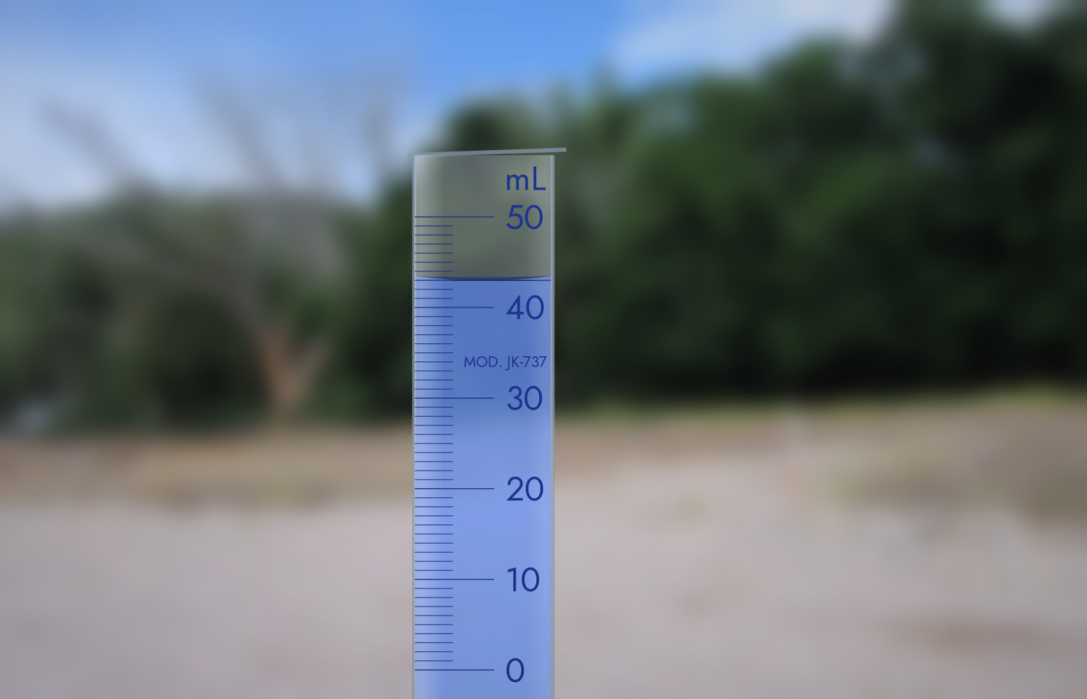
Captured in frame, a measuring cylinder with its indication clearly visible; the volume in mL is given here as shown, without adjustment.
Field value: 43 mL
